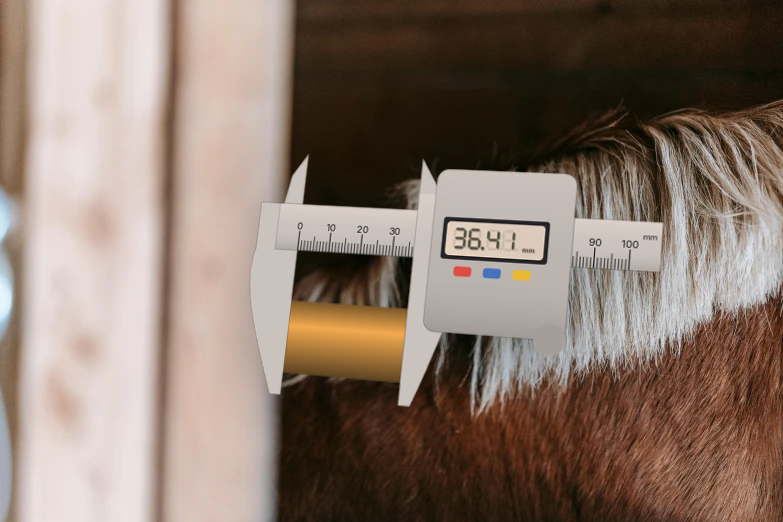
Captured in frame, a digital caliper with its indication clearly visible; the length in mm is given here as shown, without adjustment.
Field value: 36.41 mm
